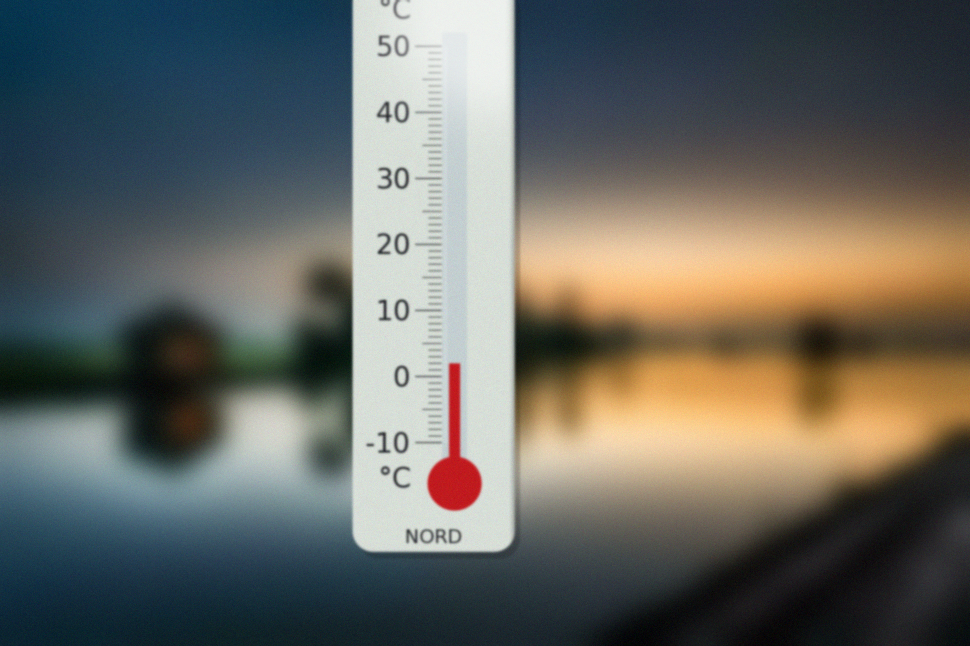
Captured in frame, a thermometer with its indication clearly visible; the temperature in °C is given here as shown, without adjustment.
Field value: 2 °C
